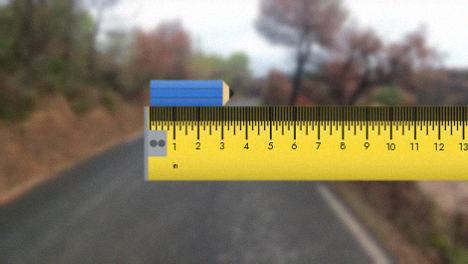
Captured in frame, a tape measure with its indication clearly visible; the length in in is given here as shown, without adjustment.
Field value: 3.5 in
